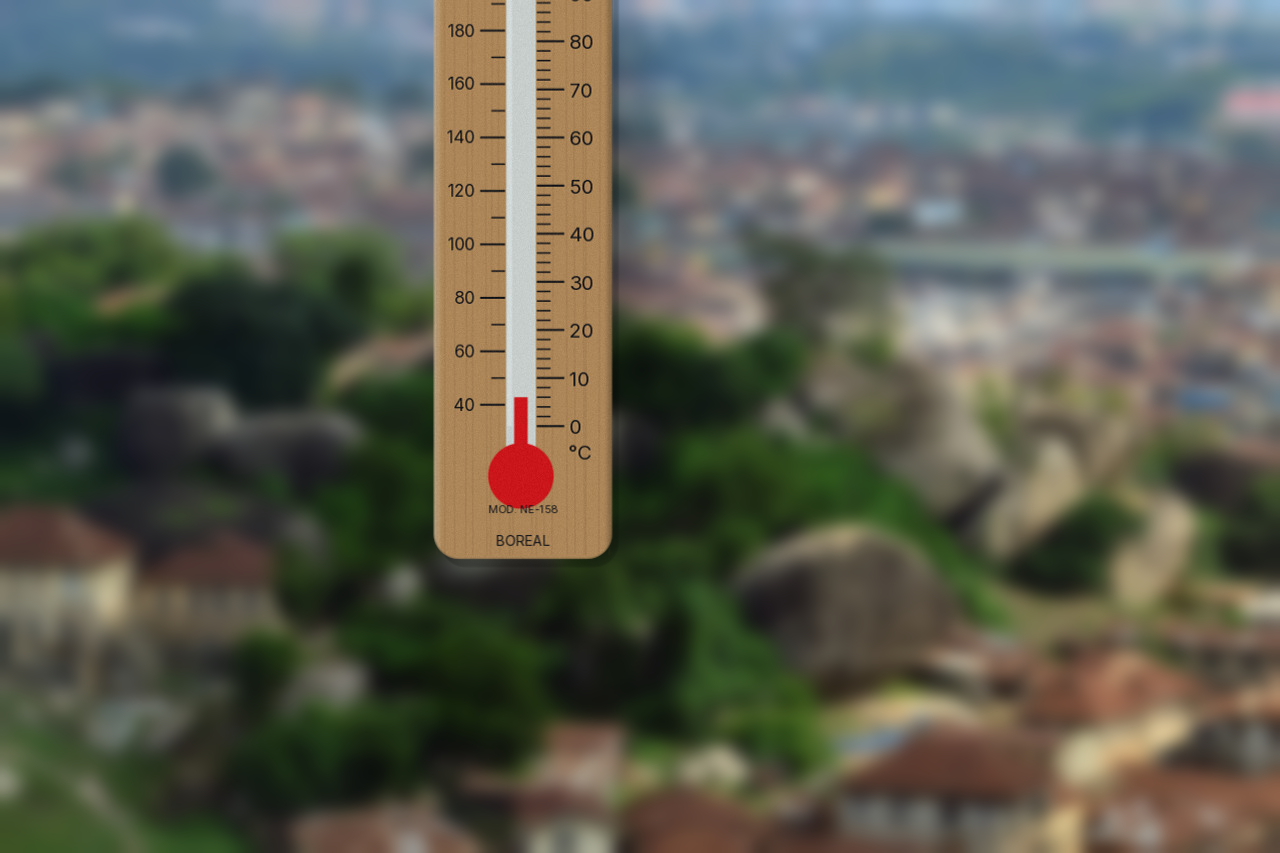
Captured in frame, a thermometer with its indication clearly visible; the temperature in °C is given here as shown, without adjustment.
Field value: 6 °C
